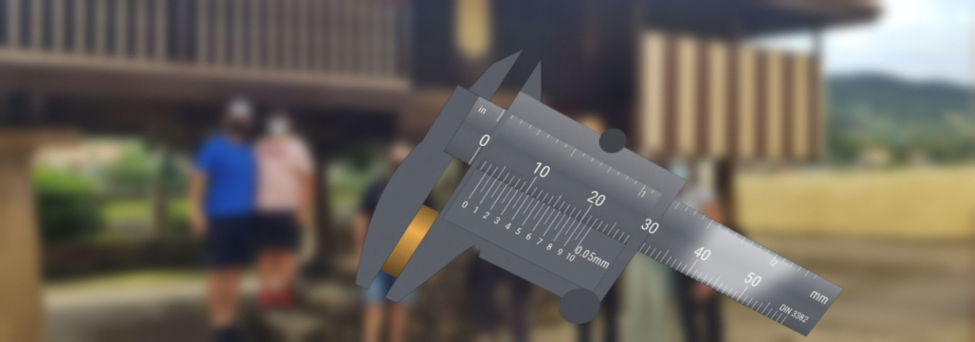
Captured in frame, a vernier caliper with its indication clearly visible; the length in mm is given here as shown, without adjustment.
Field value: 3.0 mm
